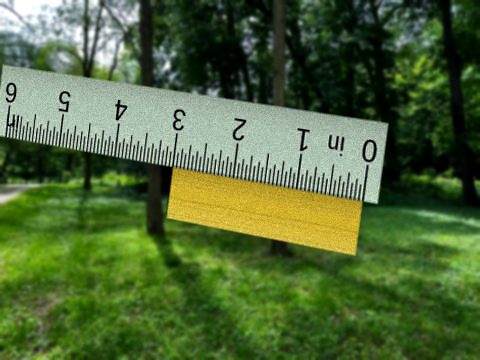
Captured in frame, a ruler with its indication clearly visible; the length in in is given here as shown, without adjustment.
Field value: 3 in
